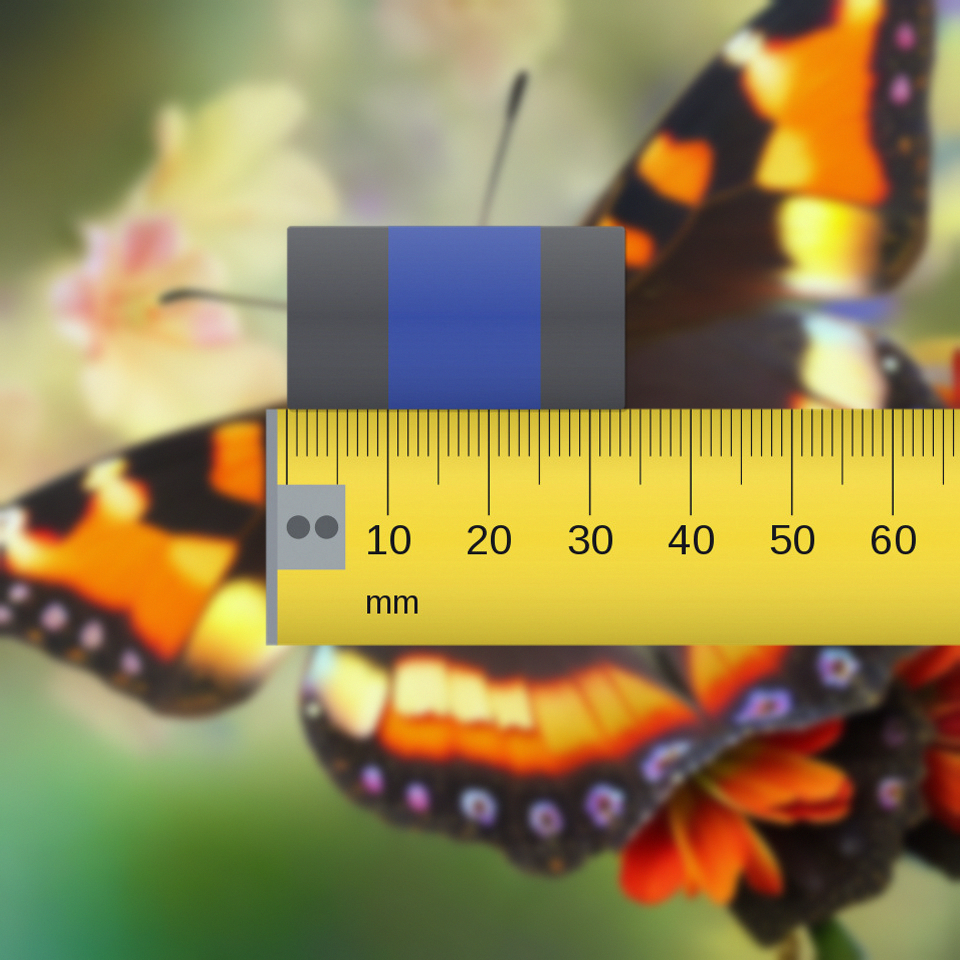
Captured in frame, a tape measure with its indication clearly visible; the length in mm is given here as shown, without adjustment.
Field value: 33.5 mm
